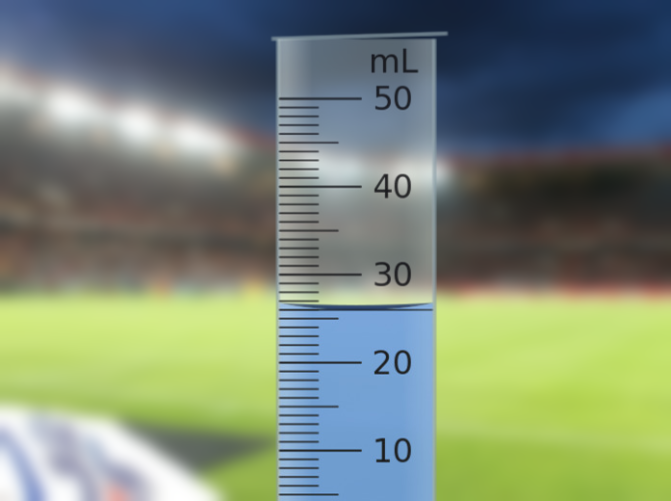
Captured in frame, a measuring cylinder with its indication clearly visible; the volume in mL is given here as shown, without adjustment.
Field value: 26 mL
